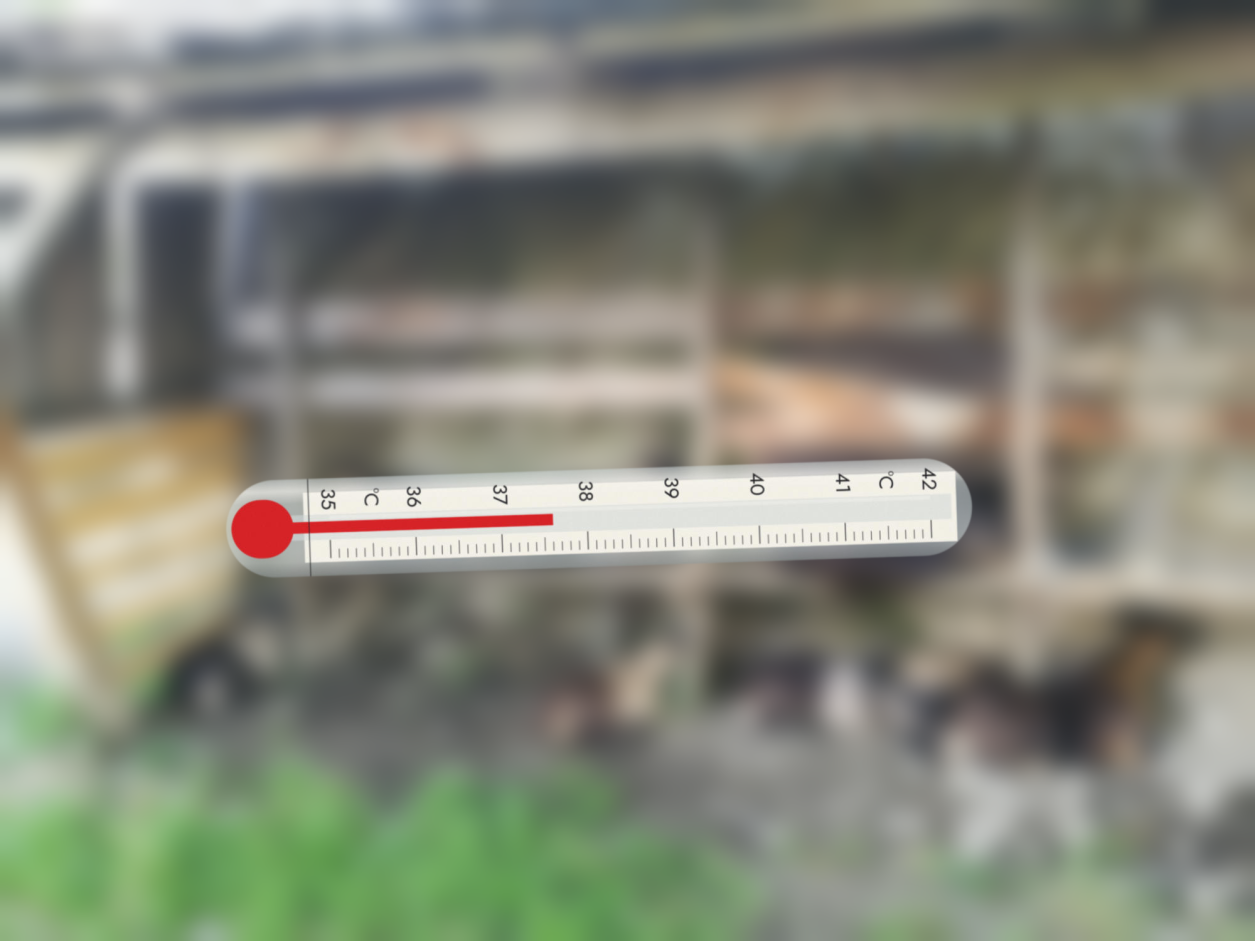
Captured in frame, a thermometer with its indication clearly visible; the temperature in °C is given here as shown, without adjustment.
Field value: 37.6 °C
